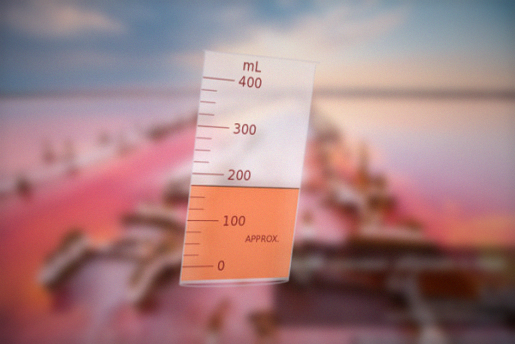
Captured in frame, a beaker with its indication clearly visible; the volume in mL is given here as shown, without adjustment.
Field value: 175 mL
